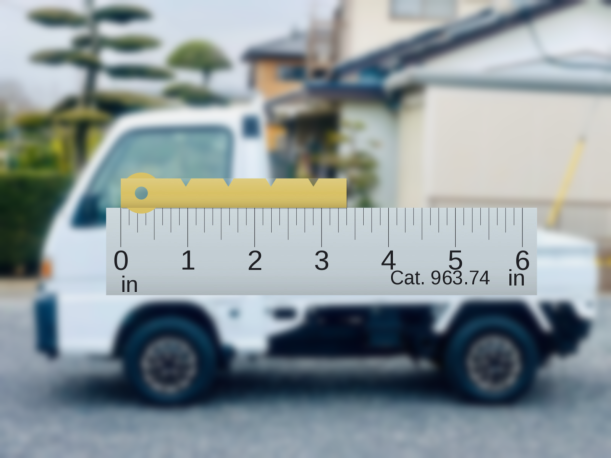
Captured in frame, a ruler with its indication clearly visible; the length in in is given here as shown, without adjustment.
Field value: 3.375 in
